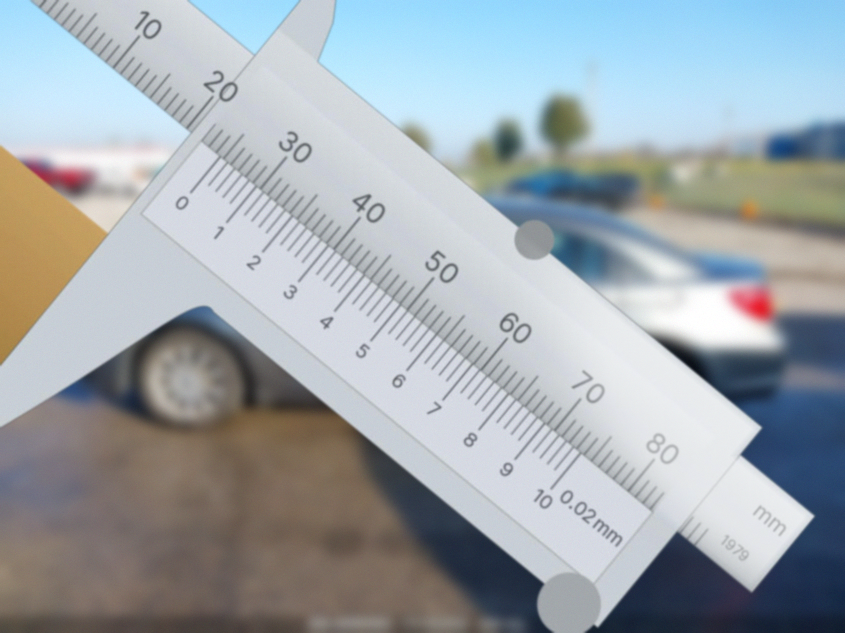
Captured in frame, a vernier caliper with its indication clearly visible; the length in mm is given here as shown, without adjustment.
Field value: 24.6 mm
